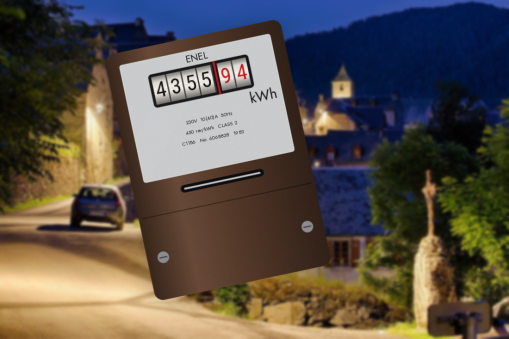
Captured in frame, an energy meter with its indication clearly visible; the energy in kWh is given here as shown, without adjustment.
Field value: 4355.94 kWh
